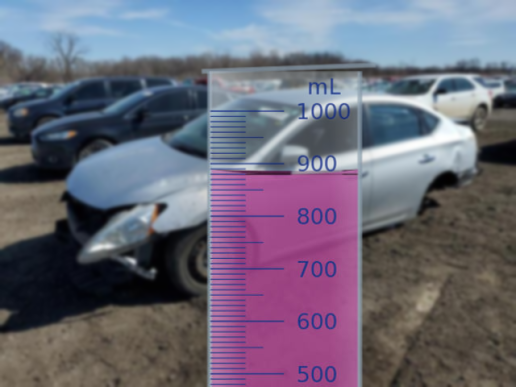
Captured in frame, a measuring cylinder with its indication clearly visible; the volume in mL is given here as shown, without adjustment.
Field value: 880 mL
